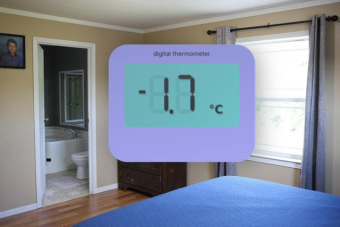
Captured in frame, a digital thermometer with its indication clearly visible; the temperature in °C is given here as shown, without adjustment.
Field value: -1.7 °C
